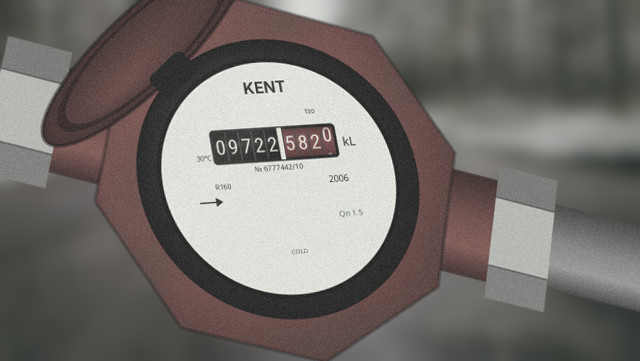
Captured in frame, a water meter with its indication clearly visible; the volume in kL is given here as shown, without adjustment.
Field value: 9722.5820 kL
